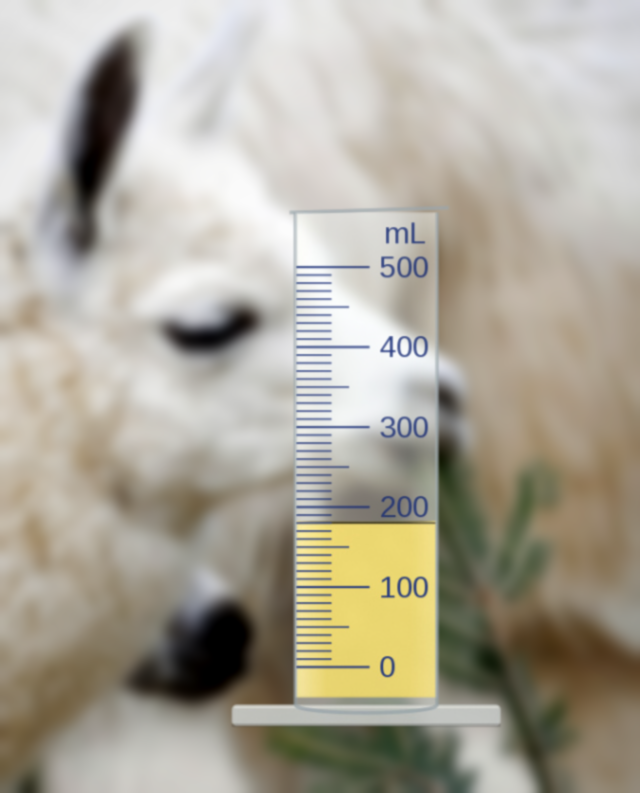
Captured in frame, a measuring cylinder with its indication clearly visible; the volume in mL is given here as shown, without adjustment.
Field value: 180 mL
